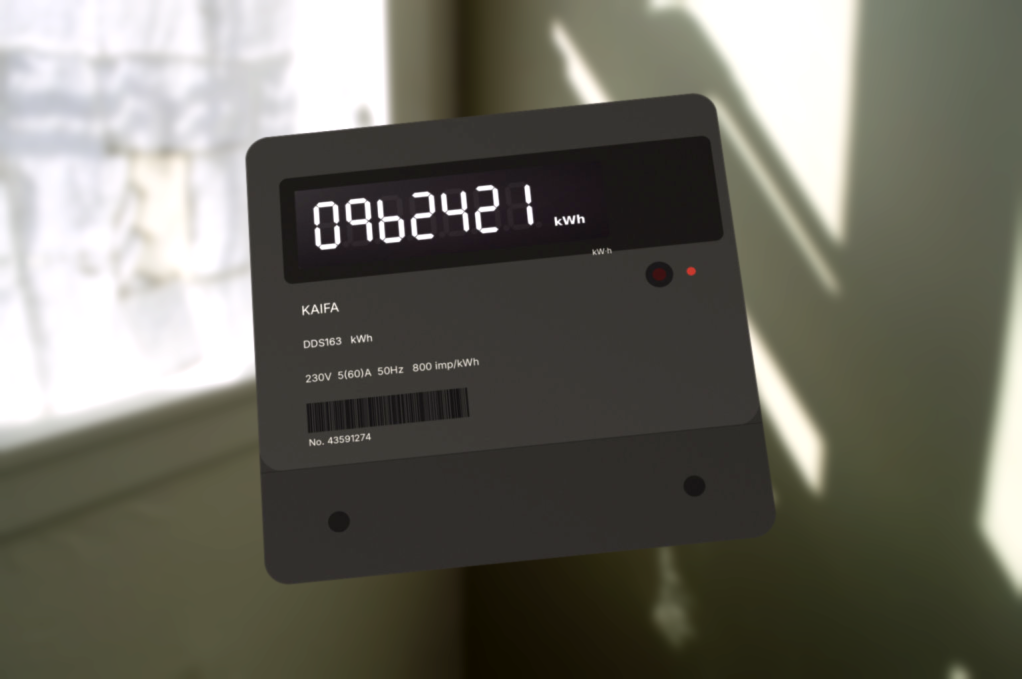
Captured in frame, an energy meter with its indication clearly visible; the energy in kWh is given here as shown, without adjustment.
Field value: 962421 kWh
